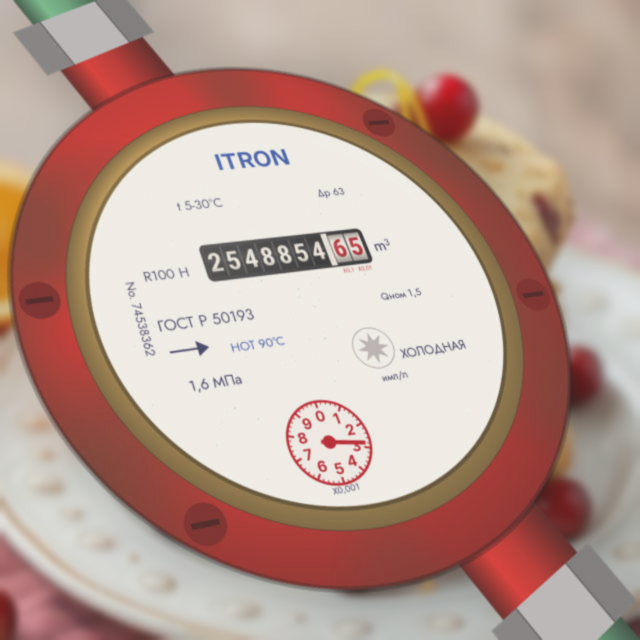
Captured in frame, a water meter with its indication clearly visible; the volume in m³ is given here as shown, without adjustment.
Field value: 2548854.652 m³
